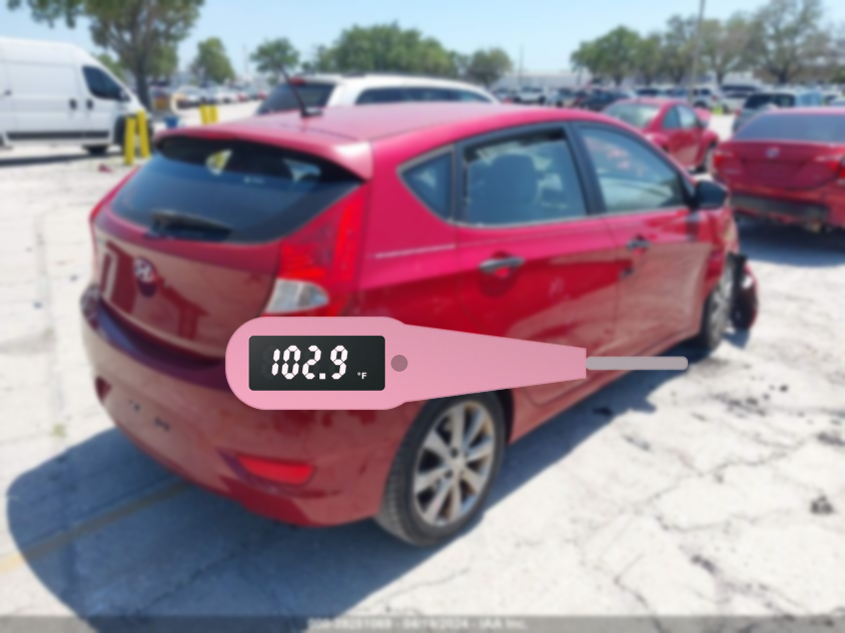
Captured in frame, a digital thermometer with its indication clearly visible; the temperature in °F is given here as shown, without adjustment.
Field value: 102.9 °F
